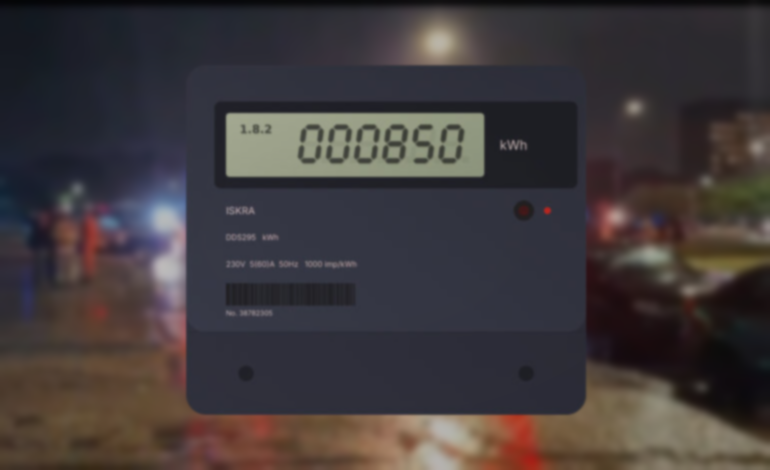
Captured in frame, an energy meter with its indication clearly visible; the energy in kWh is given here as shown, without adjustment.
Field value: 850 kWh
